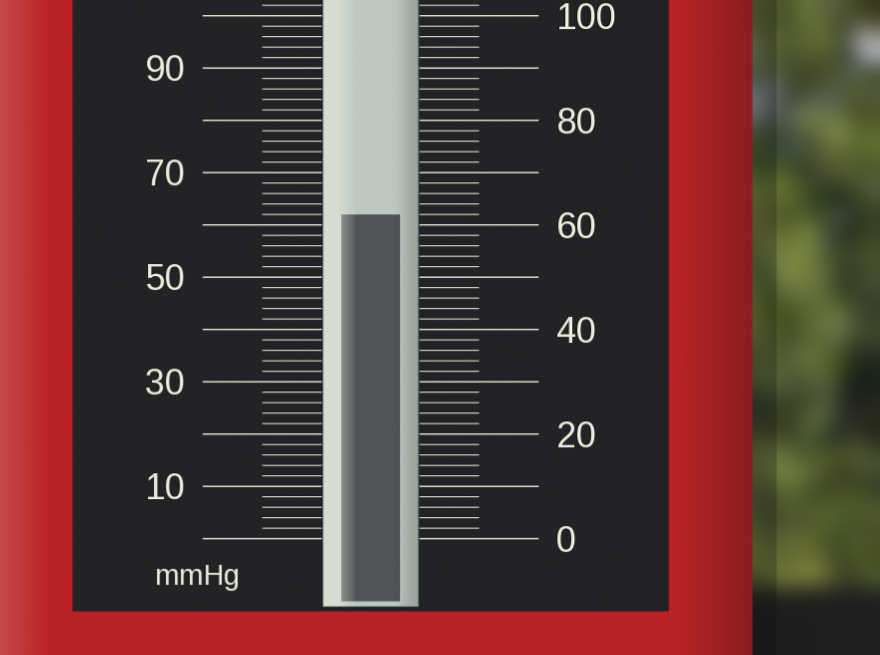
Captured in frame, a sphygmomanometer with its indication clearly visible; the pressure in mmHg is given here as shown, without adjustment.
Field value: 62 mmHg
